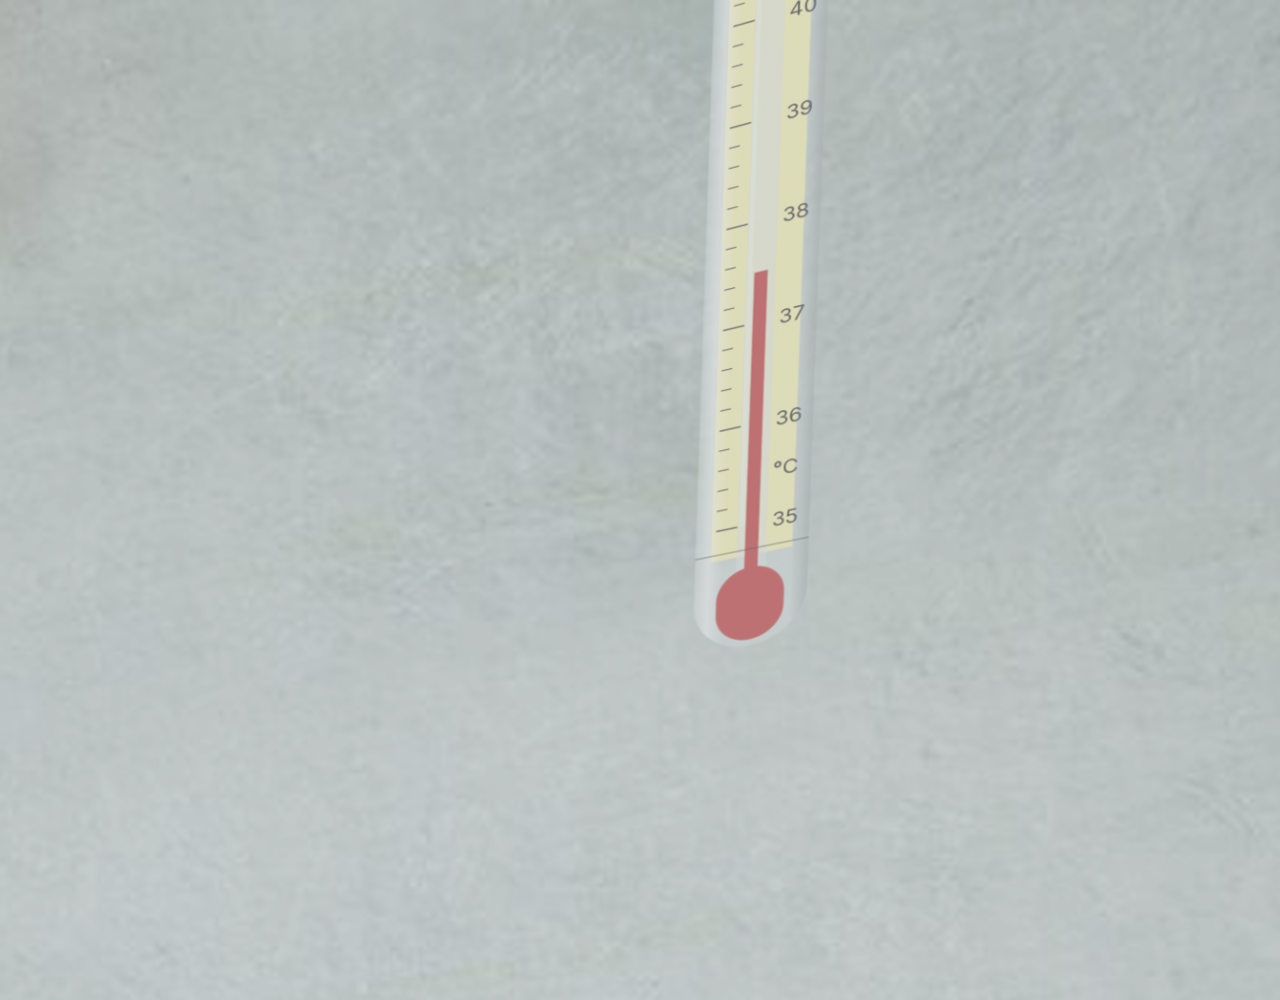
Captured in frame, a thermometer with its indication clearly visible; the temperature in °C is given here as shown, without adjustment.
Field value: 37.5 °C
